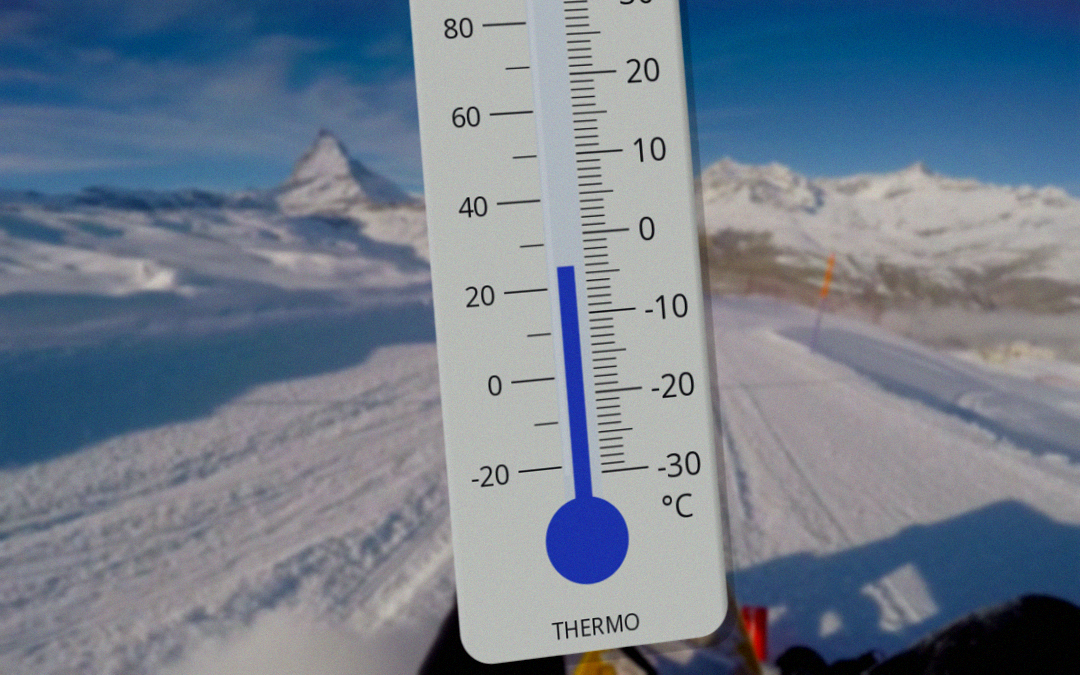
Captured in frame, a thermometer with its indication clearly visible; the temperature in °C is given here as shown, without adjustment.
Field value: -4 °C
